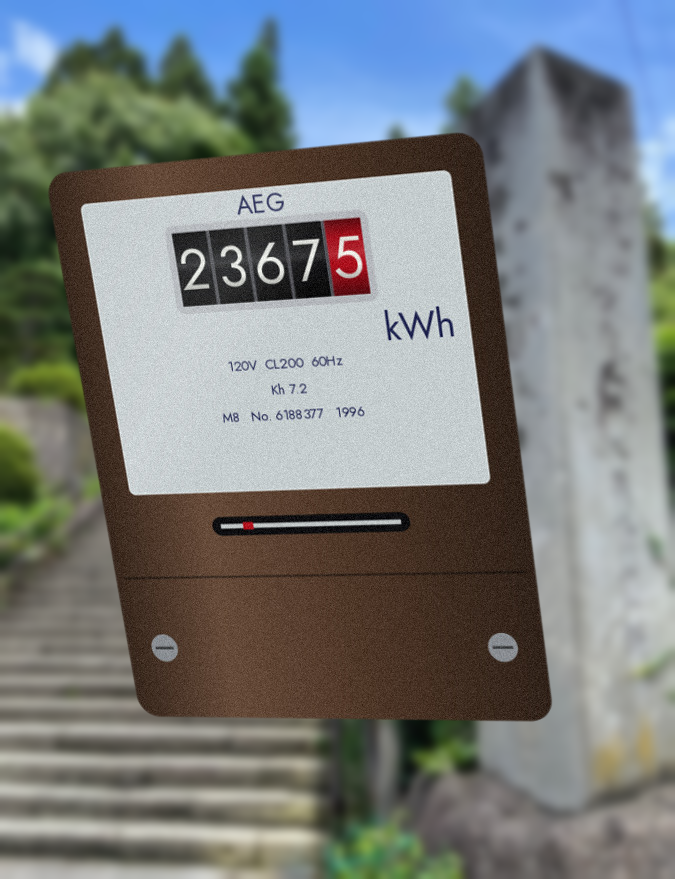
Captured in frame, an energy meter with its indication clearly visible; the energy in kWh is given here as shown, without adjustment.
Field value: 2367.5 kWh
